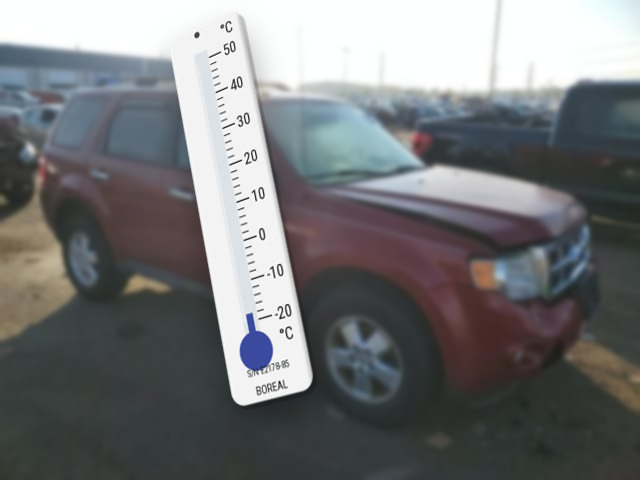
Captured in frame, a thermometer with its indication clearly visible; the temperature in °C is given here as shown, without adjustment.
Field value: -18 °C
